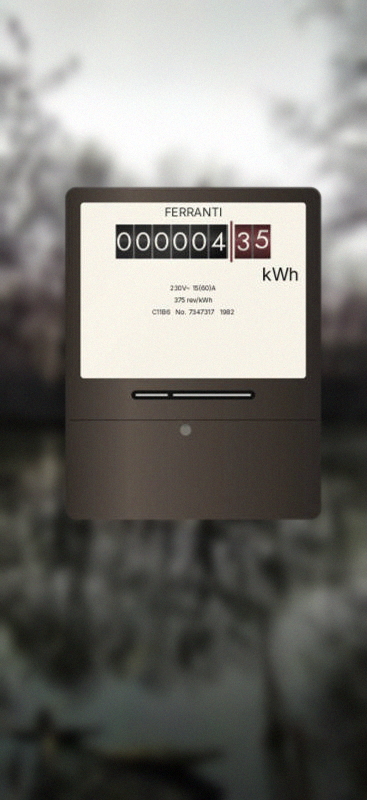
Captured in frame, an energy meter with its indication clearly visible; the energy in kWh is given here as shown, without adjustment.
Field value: 4.35 kWh
